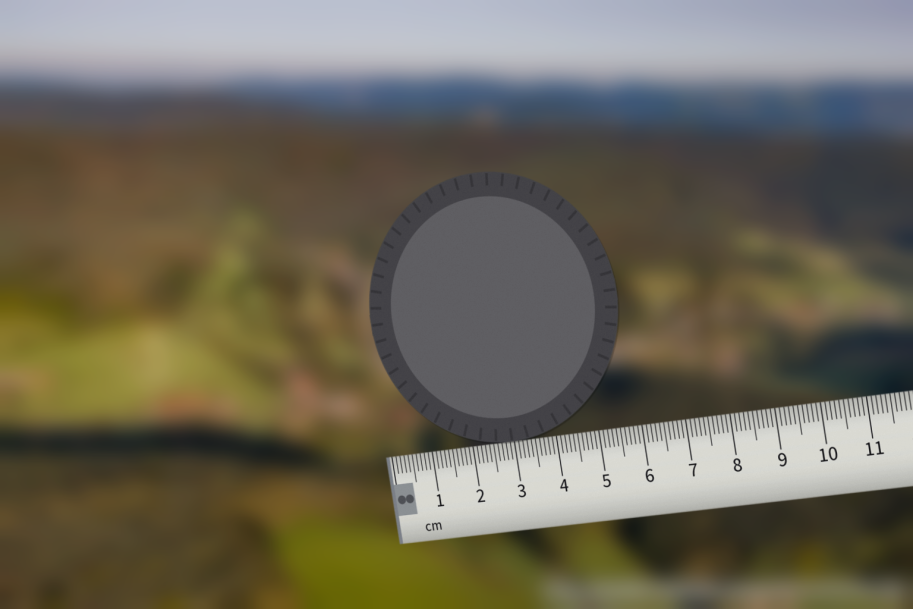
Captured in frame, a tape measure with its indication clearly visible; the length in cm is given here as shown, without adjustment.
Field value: 5.9 cm
